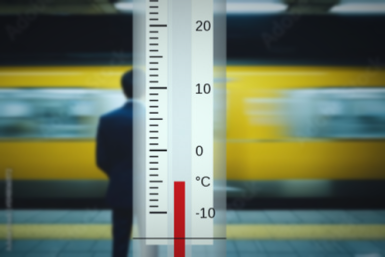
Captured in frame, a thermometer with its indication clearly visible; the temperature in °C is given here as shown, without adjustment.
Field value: -5 °C
